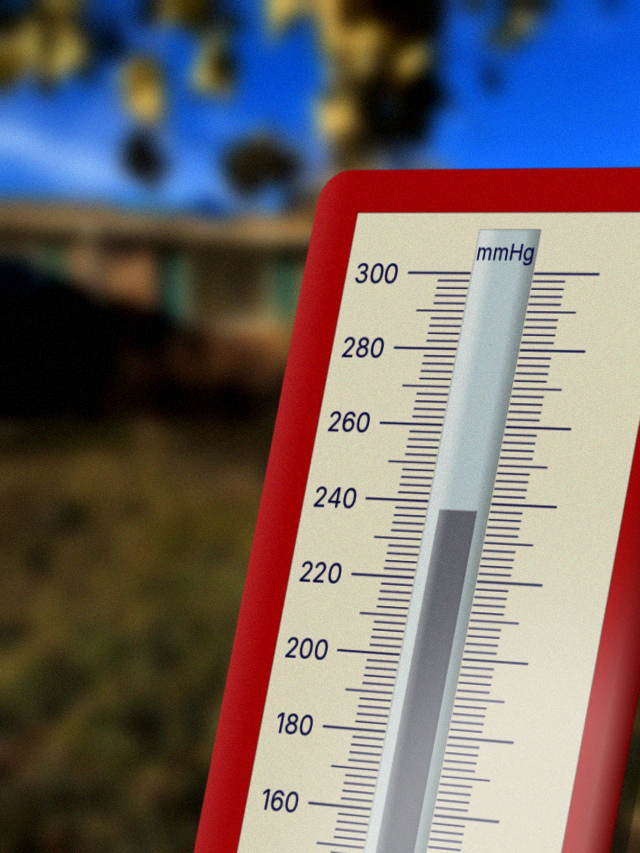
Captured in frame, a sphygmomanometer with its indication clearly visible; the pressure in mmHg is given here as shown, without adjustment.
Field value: 238 mmHg
